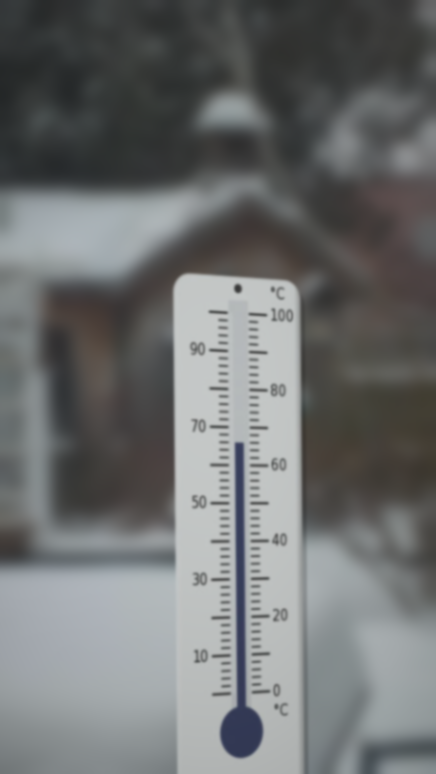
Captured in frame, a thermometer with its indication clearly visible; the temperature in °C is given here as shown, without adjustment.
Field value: 66 °C
